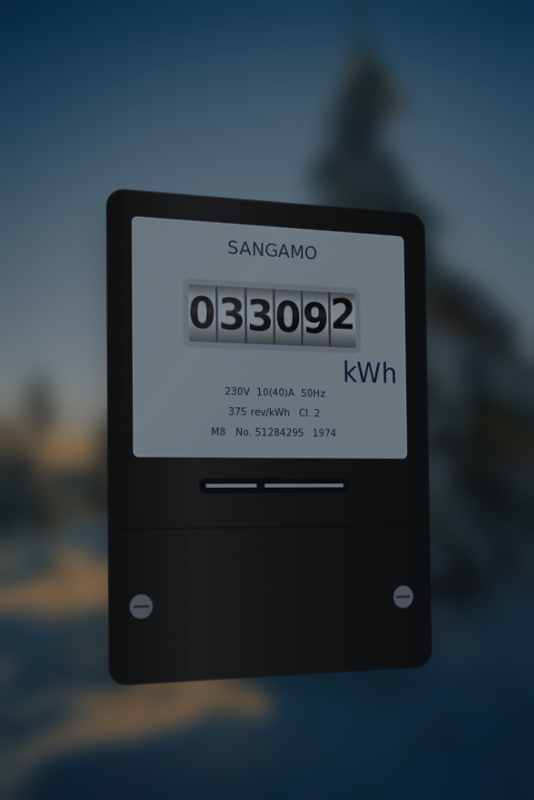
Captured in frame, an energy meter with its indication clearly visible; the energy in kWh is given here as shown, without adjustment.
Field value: 33092 kWh
